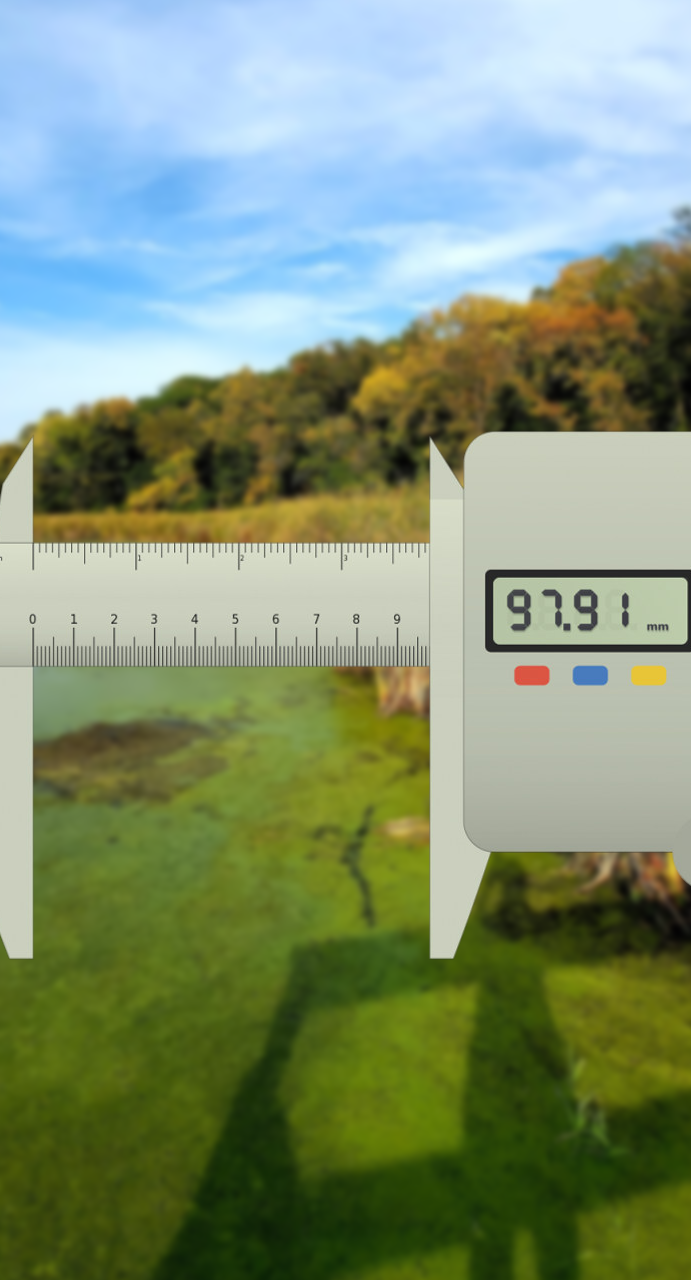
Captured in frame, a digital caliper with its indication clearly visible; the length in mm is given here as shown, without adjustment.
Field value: 97.91 mm
